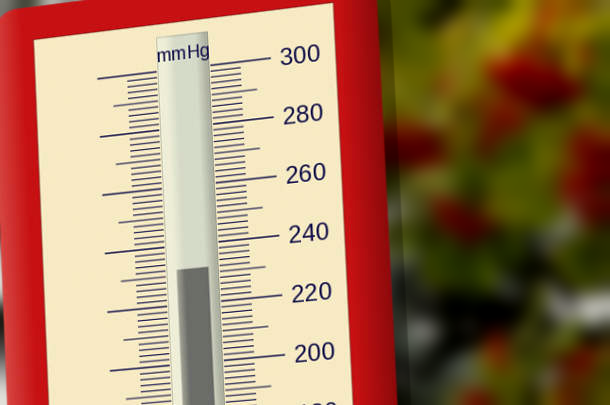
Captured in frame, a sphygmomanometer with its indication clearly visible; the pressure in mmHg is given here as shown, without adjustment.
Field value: 232 mmHg
